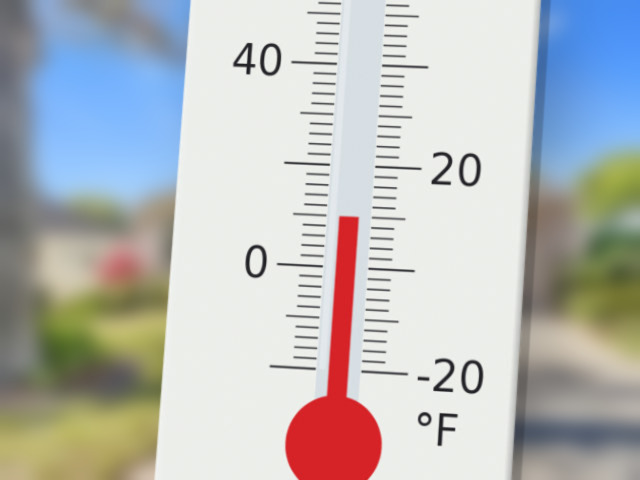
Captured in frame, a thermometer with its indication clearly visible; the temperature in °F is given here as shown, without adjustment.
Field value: 10 °F
